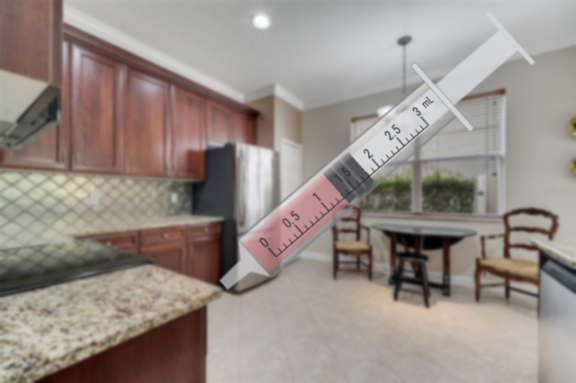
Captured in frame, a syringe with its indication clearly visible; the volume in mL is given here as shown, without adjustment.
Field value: 1.3 mL
